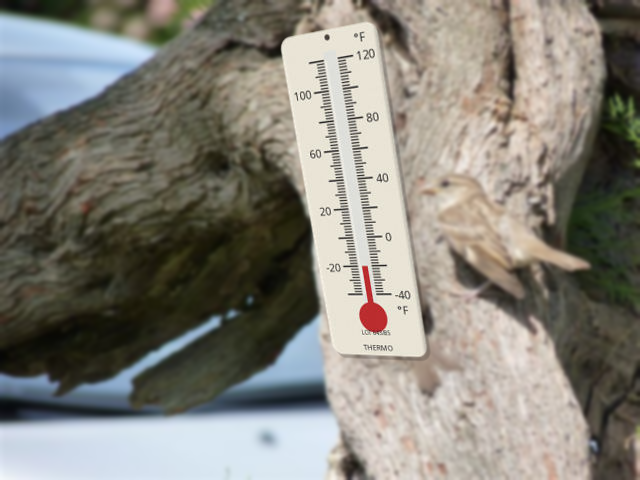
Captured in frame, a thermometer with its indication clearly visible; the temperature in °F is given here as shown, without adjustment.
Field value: -20 °F
